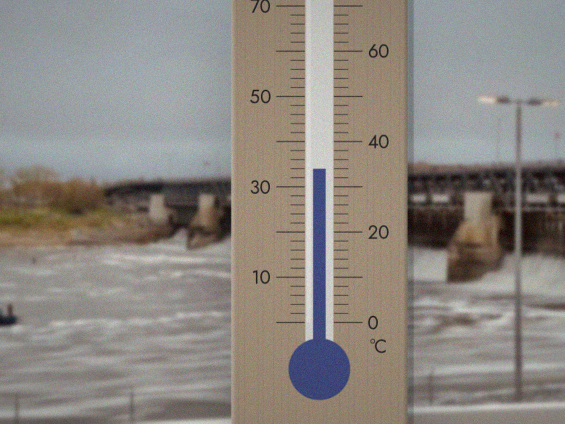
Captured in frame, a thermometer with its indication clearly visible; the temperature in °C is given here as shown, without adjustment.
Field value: 34 °C
